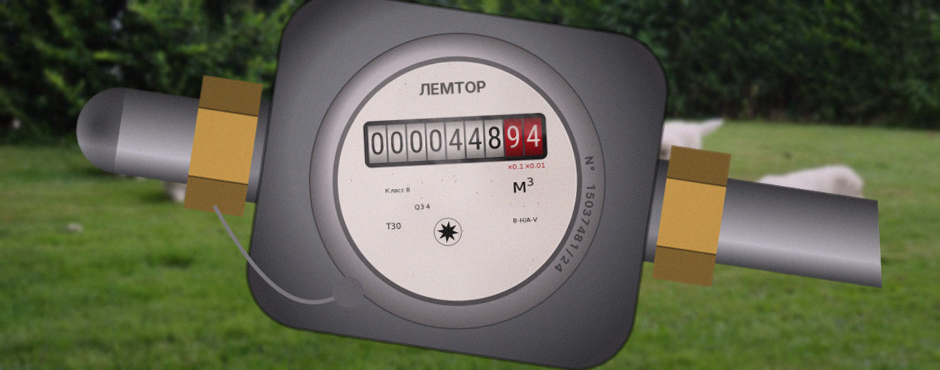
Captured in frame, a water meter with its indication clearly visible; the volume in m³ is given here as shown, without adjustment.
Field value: 448.94 m³
